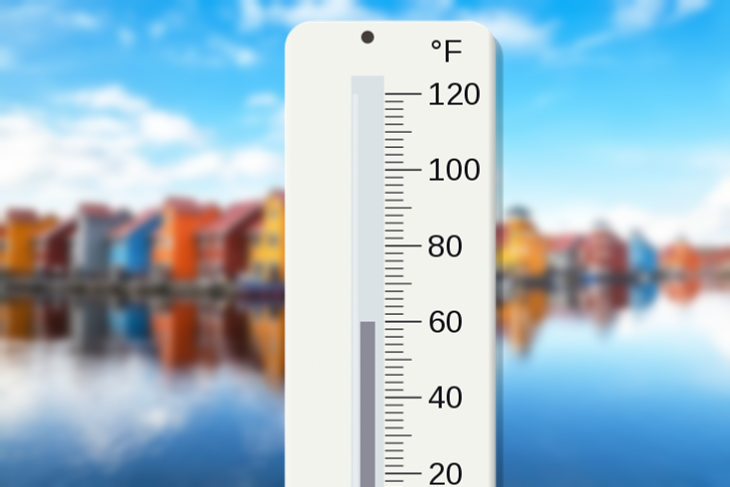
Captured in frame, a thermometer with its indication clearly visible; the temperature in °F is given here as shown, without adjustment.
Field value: 60 °F
